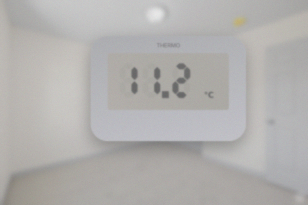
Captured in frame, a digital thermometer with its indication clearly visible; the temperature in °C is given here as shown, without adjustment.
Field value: 11.2 °C
